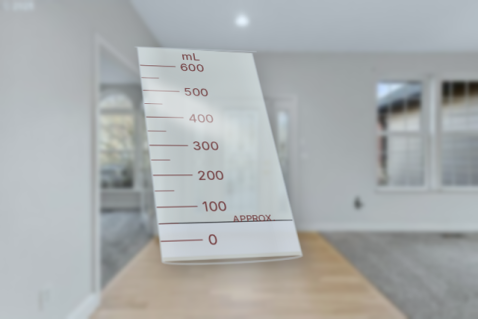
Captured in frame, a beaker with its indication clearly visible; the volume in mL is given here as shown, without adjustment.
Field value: 50 mL
